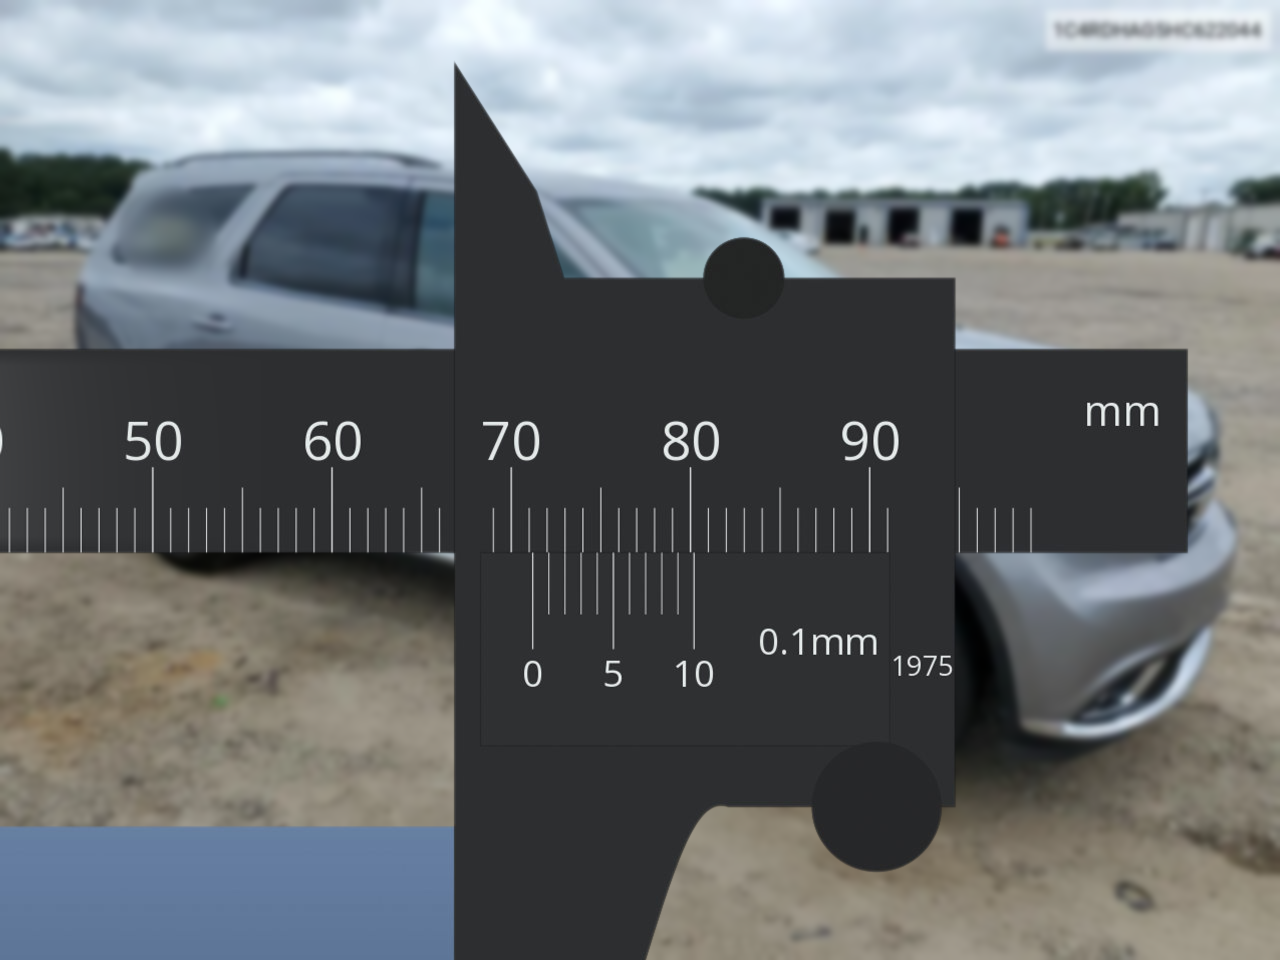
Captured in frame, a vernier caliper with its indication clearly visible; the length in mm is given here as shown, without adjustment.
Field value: 71.2 mm
